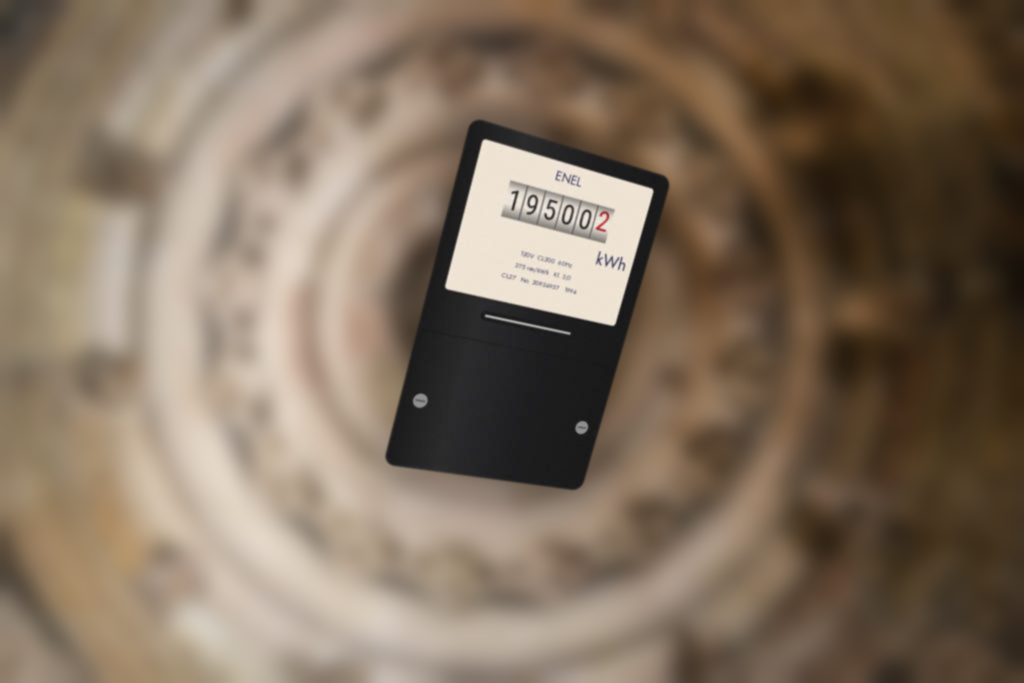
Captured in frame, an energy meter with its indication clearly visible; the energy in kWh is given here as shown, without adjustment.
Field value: 19500.2 kWh
